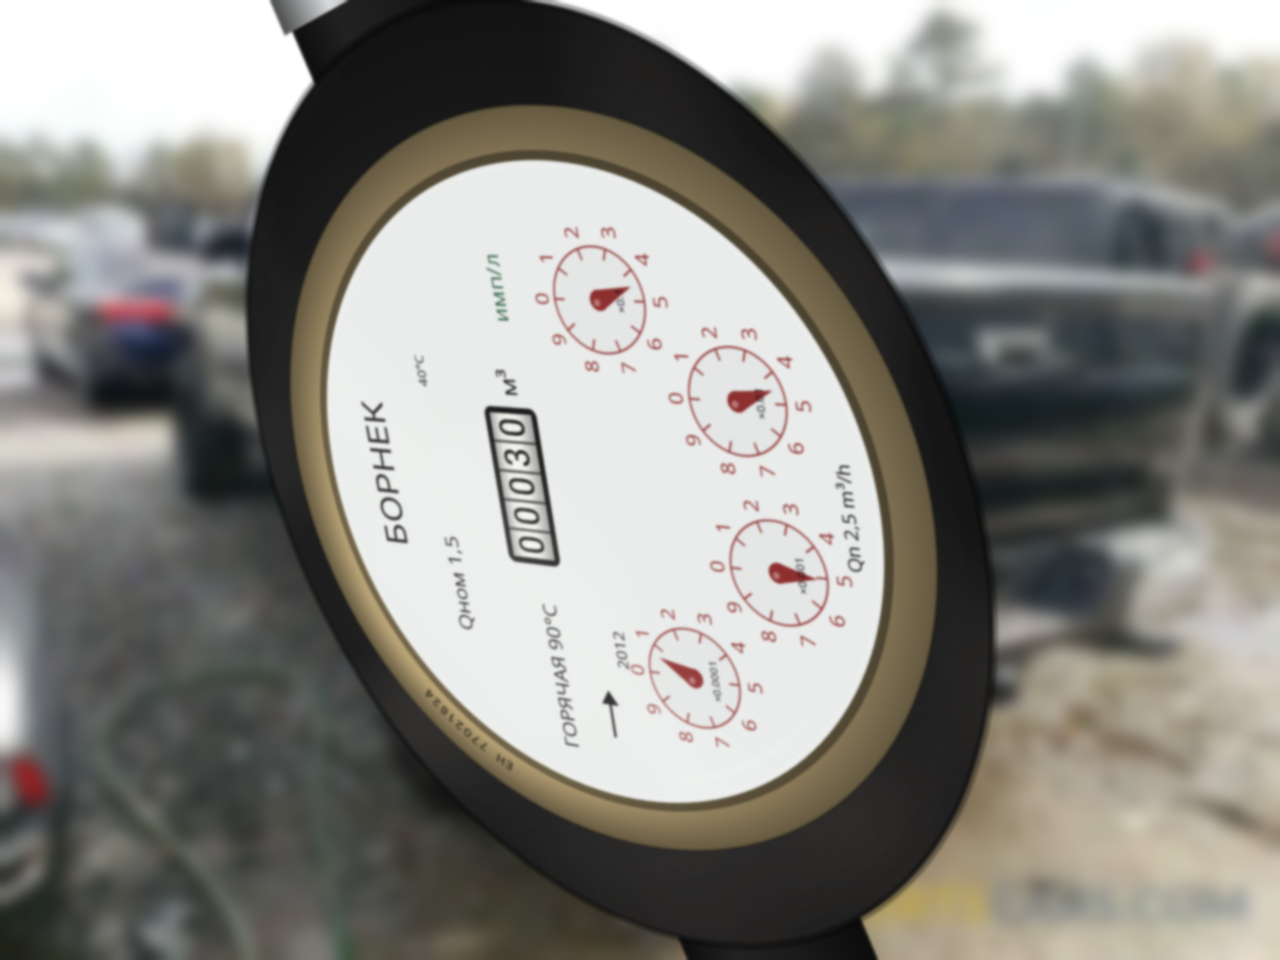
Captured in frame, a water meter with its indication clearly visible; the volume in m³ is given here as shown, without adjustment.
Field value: 30.4450 m³
